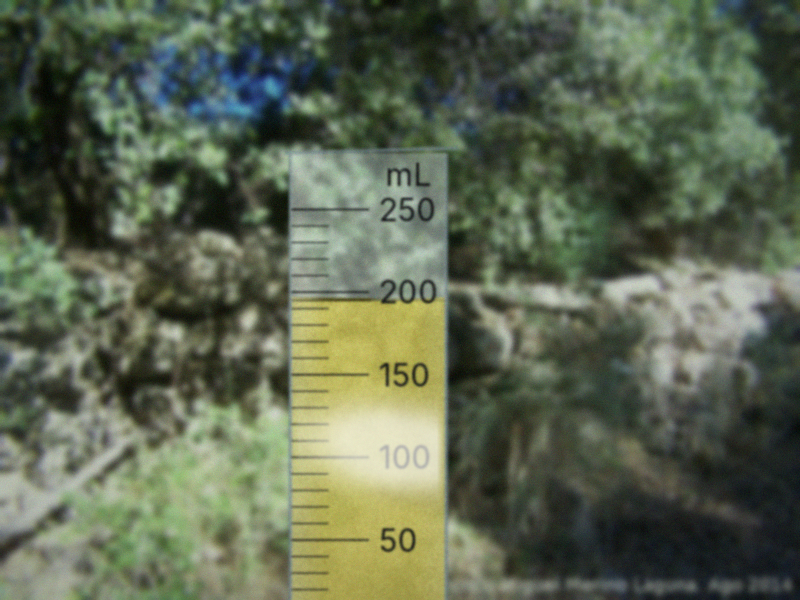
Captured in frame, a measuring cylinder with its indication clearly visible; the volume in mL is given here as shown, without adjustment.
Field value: 195 mL
